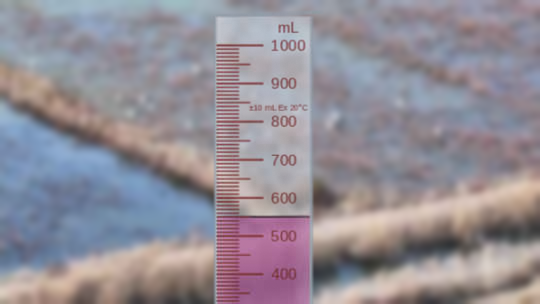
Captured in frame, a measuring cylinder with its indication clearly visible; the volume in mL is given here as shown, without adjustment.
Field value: 550 mL
